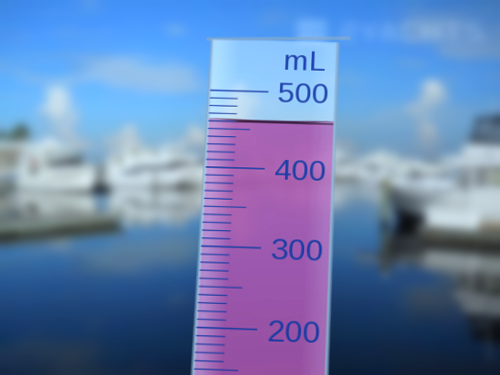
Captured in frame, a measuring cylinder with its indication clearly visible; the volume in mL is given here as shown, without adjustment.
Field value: 460 mL
